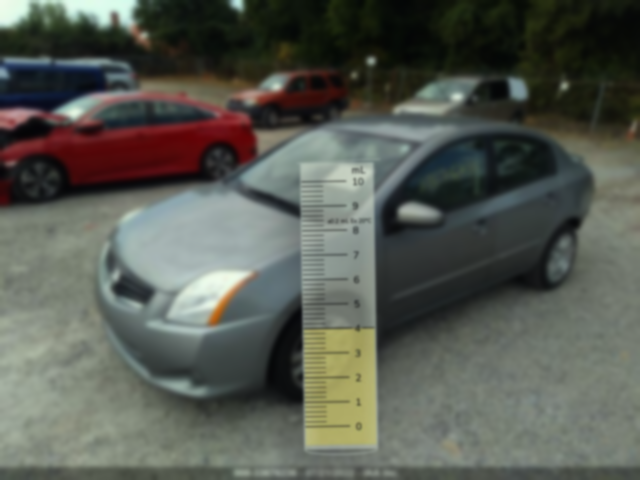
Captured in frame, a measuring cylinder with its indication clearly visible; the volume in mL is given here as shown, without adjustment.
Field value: 4 mL
